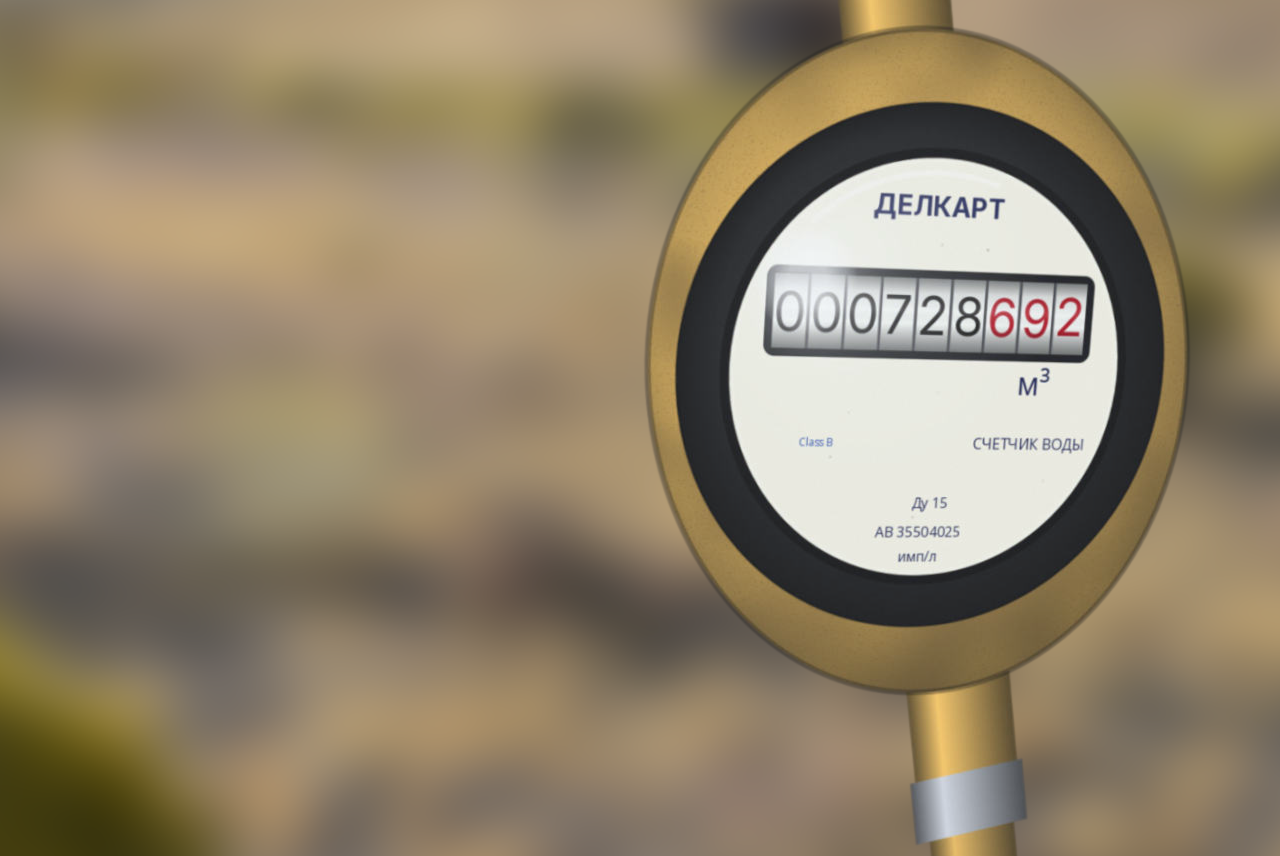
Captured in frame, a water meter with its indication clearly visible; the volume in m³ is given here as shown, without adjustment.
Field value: 728.692 m³
